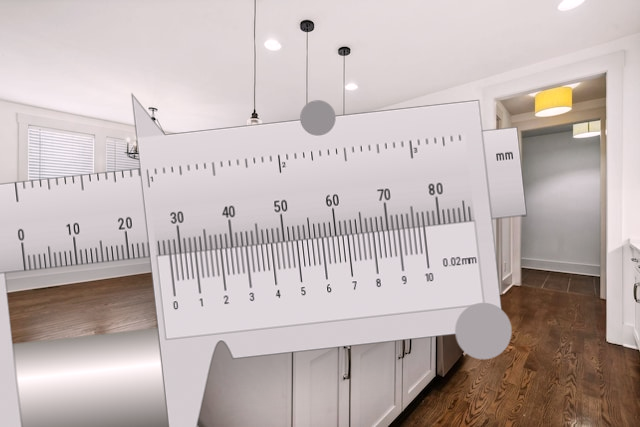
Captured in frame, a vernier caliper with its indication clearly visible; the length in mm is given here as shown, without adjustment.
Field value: 28.0 mm
